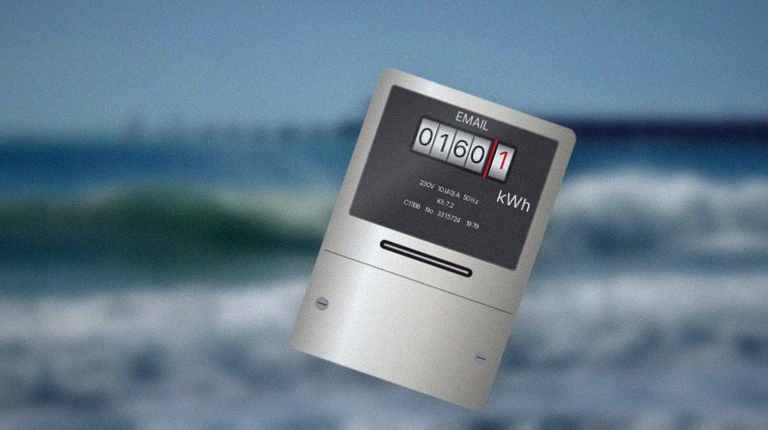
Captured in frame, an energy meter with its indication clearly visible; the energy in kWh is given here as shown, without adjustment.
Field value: 160.1 kWh
